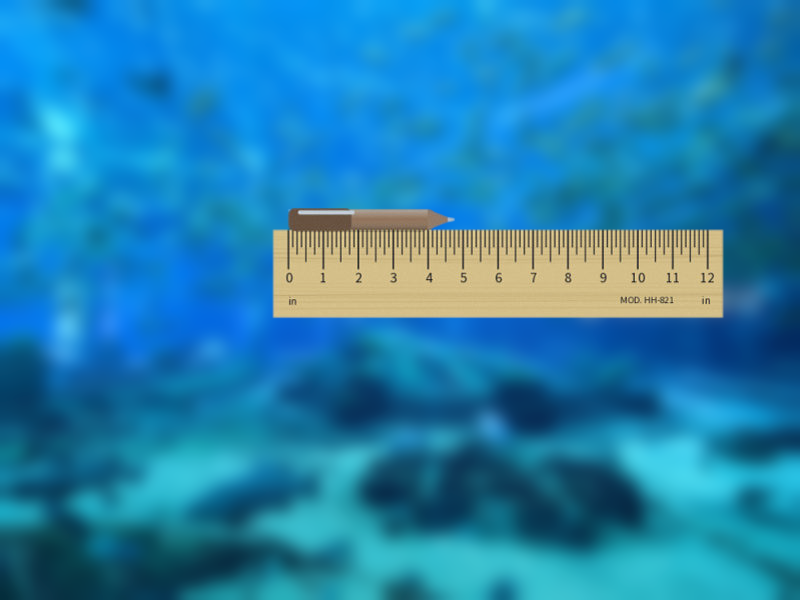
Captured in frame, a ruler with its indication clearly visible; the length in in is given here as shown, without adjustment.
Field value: 4.75 in
